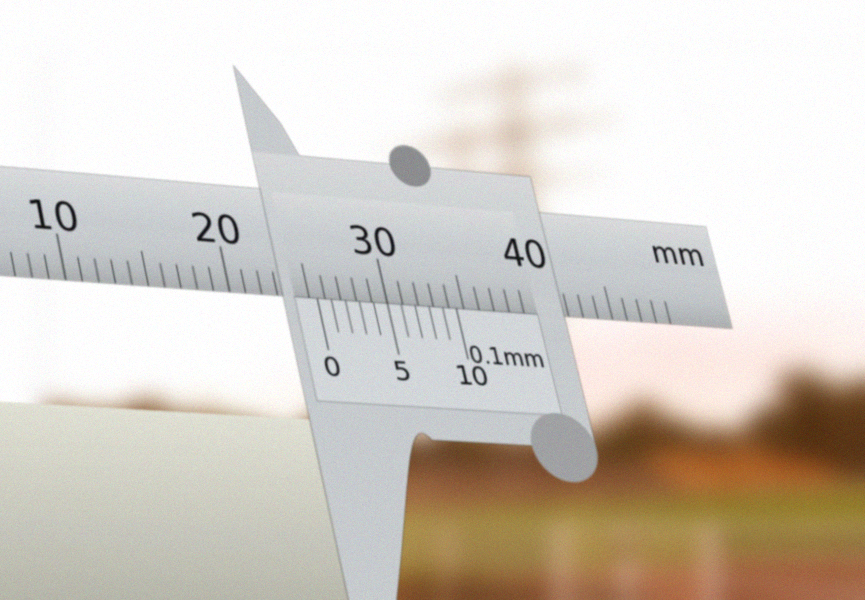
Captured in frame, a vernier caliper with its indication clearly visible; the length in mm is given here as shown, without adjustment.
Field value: 25.5 mm
